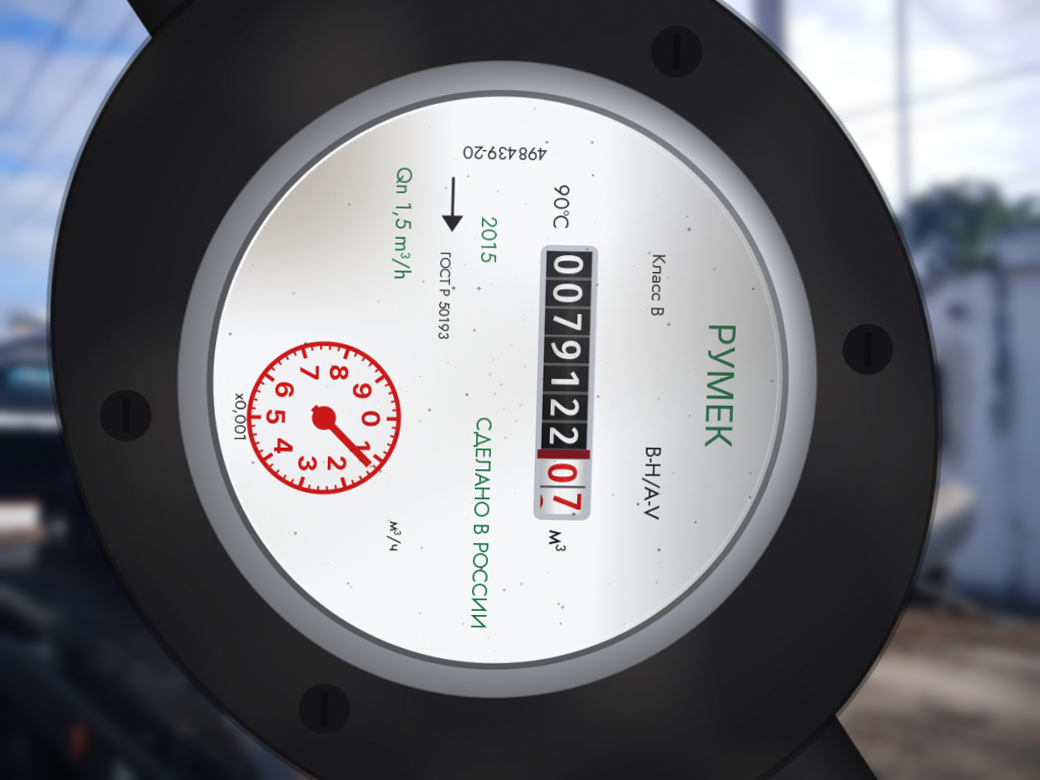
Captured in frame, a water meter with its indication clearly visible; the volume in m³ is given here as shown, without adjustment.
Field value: 79122.071 m³
